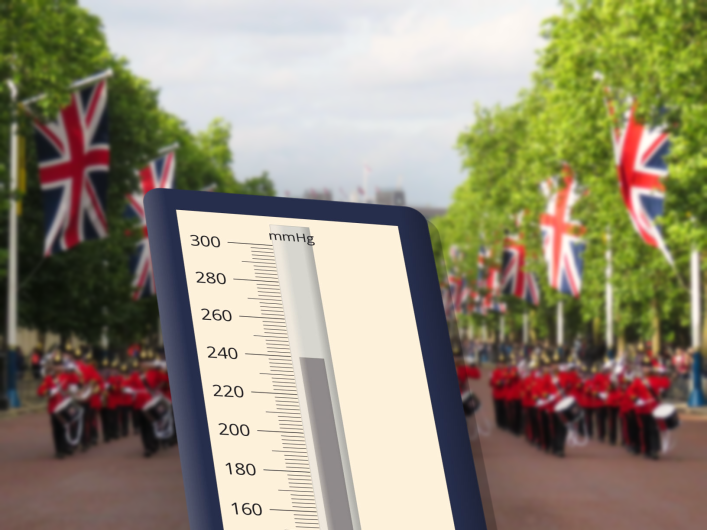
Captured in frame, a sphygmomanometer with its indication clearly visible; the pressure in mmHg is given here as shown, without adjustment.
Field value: 240 mmHg
